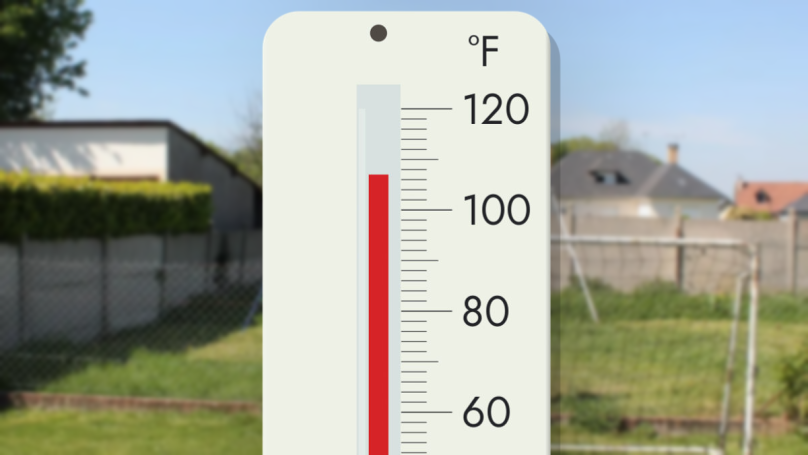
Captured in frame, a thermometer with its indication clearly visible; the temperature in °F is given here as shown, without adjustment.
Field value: 107 °F
